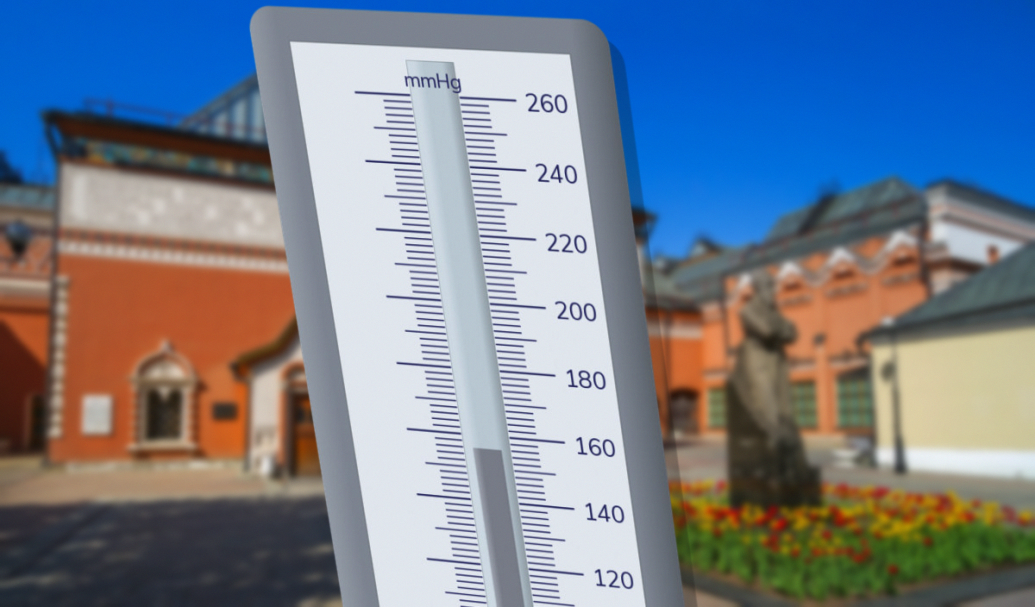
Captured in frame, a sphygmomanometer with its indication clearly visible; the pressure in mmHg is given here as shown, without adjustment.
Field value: 156 mmHg
